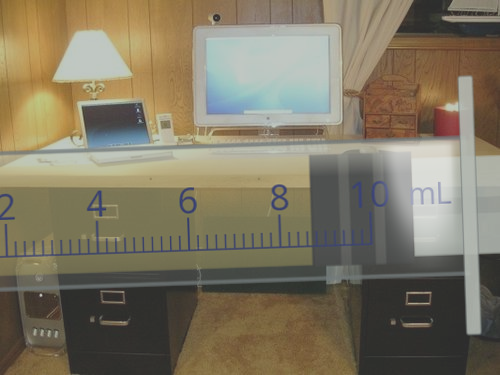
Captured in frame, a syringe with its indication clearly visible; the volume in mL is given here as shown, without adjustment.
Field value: 8.7 mL
